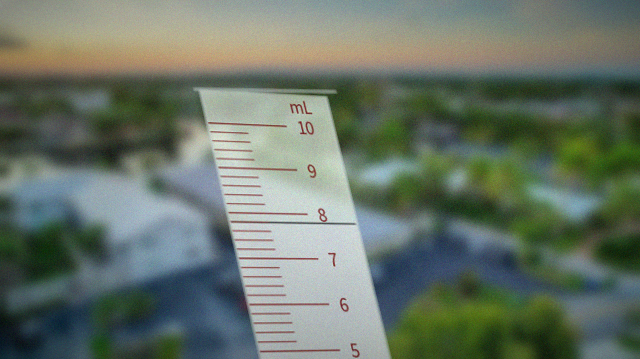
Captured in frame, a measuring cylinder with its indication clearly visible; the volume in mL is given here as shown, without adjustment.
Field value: 7.8 mL
